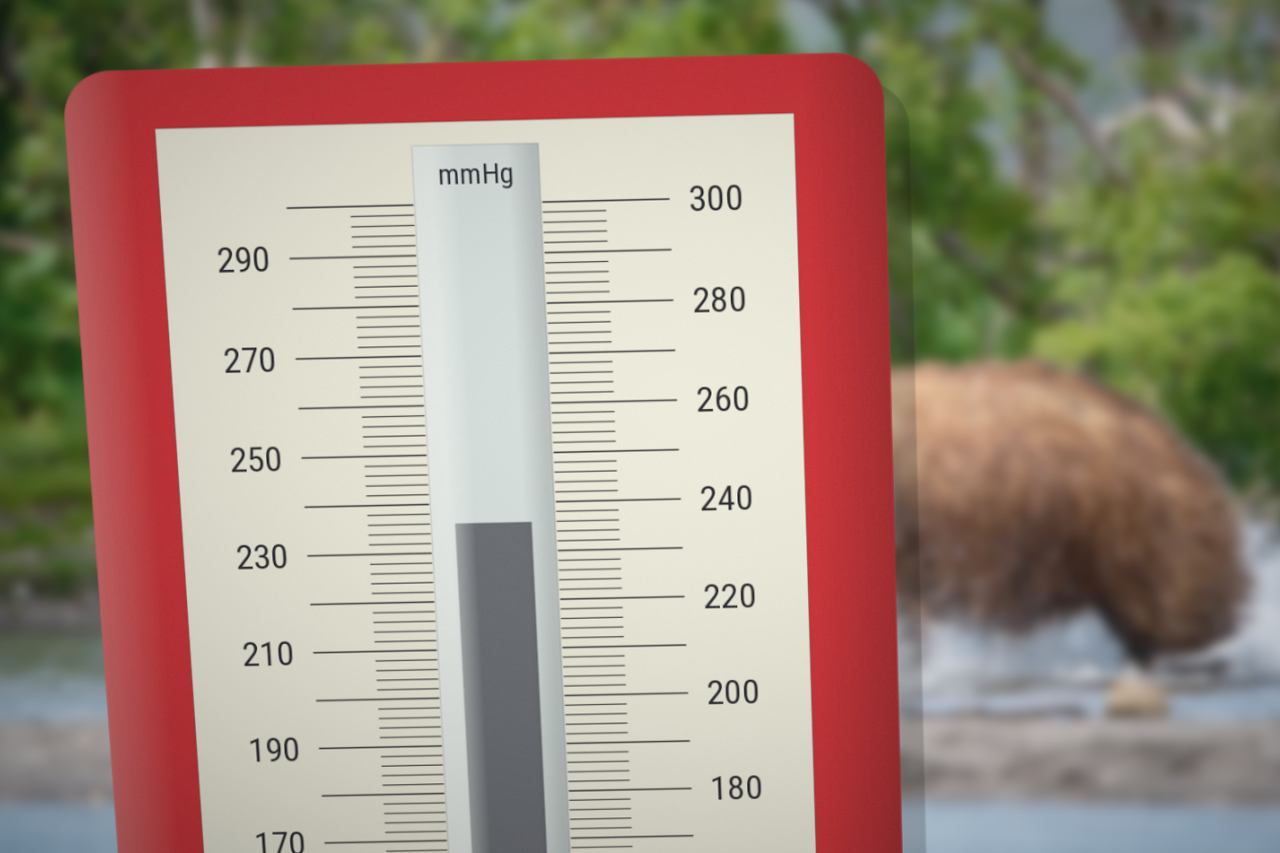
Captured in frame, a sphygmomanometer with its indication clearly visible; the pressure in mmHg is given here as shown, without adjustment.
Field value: 236 mmHg
